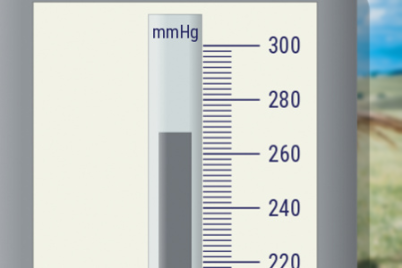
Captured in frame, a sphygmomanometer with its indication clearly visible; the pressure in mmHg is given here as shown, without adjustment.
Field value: 268 mmHg
